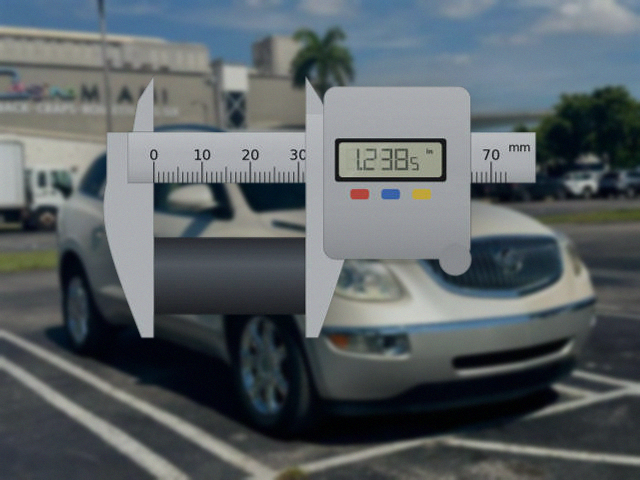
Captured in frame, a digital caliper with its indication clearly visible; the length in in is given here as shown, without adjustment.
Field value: 1.2385 in
